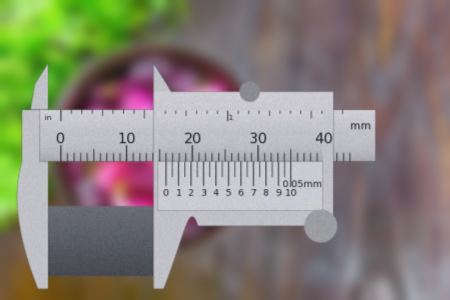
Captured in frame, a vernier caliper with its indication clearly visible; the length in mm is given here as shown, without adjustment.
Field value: 16.0 mm
